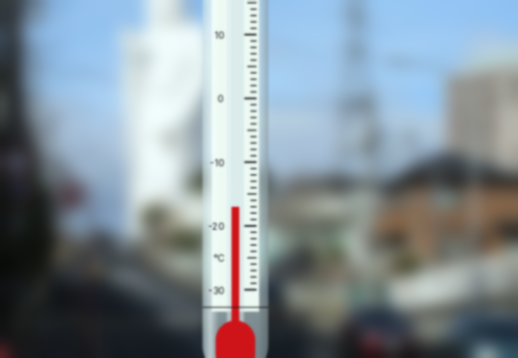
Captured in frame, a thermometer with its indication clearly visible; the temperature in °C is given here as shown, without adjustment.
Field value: -17 °C
